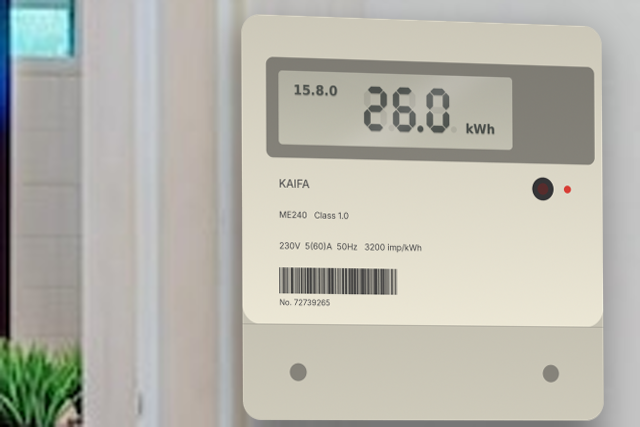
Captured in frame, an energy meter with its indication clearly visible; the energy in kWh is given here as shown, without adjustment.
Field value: 26.0 kWh
